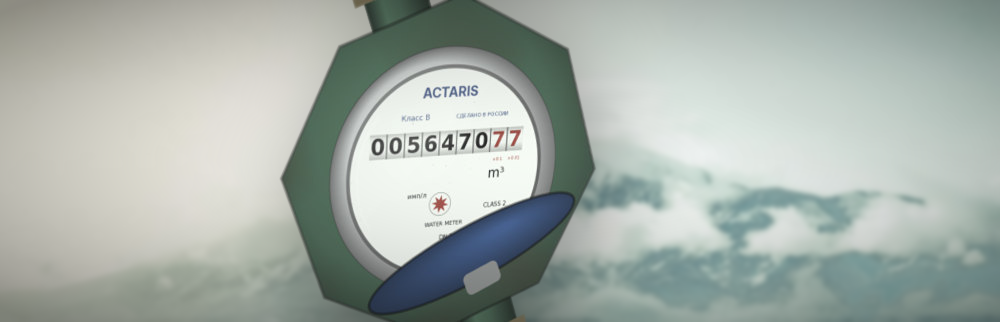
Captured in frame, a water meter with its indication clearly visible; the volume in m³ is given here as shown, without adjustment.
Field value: 56470.77 m³
